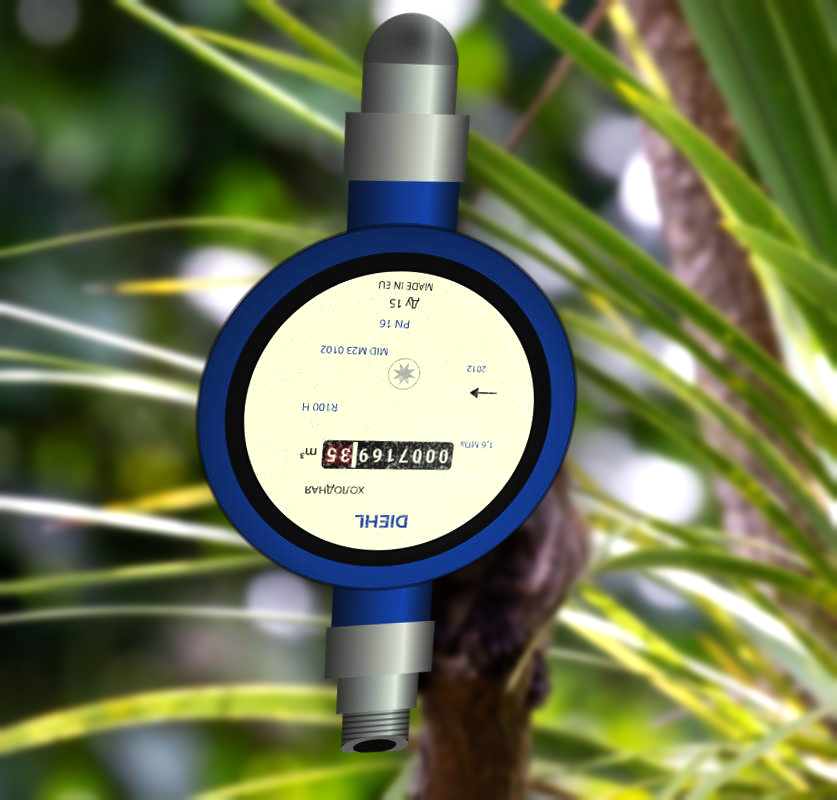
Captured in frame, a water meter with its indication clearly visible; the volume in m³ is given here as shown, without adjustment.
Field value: 7169.35 m³
